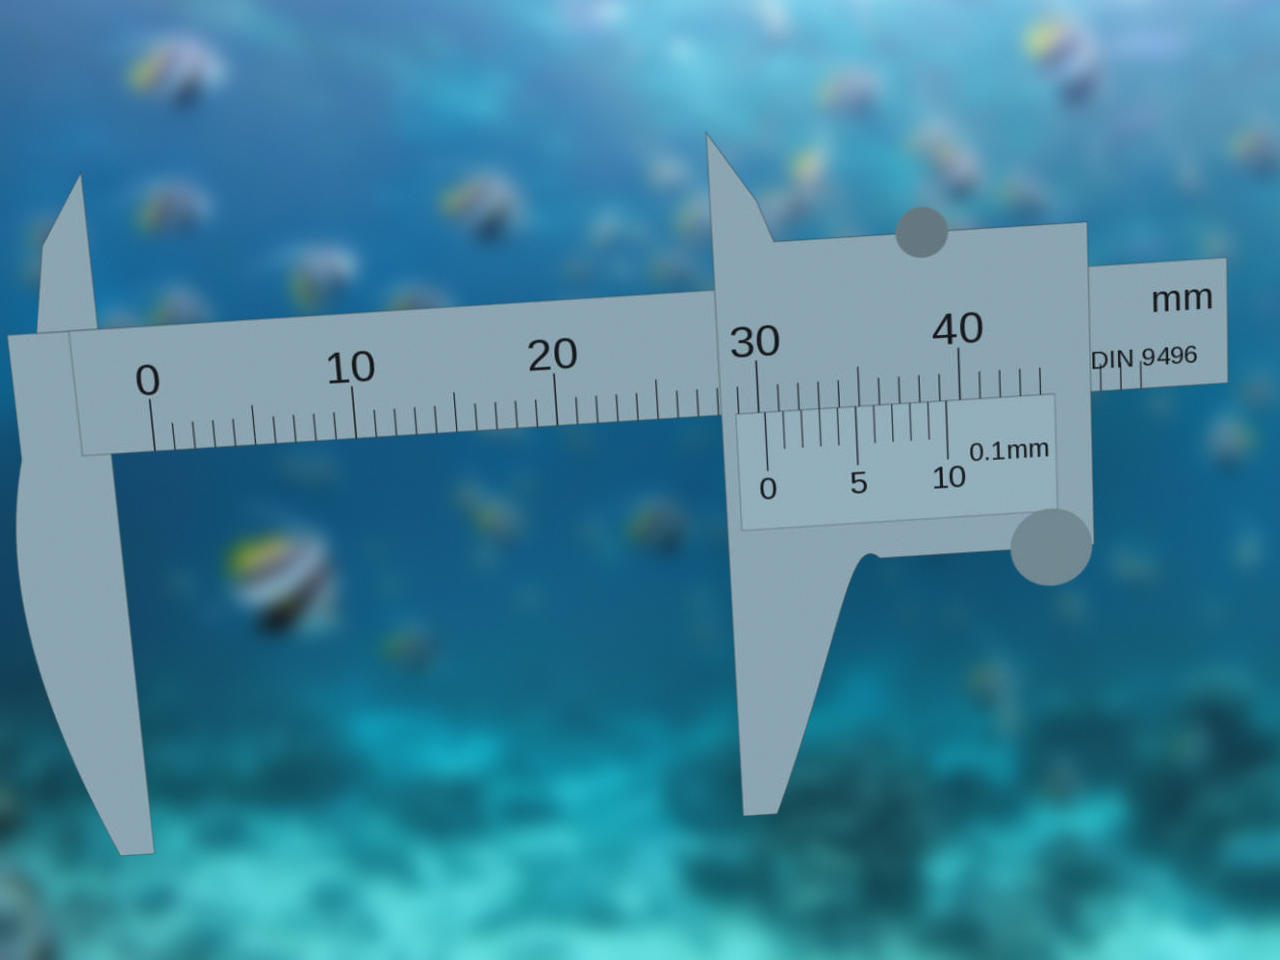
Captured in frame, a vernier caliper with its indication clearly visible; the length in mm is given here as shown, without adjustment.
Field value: 30.3 mm
